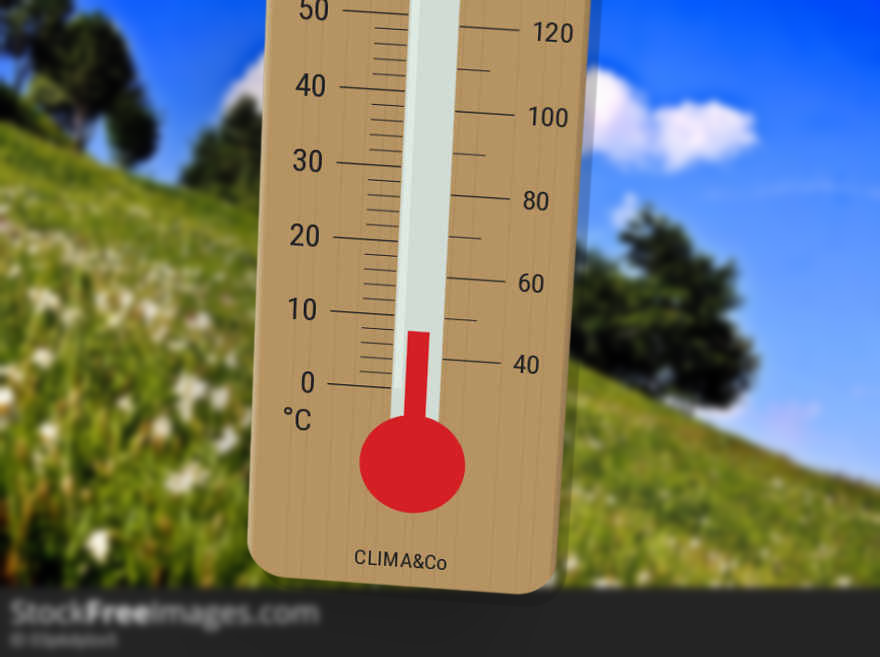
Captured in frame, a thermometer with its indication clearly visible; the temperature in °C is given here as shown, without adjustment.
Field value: 8 °C
